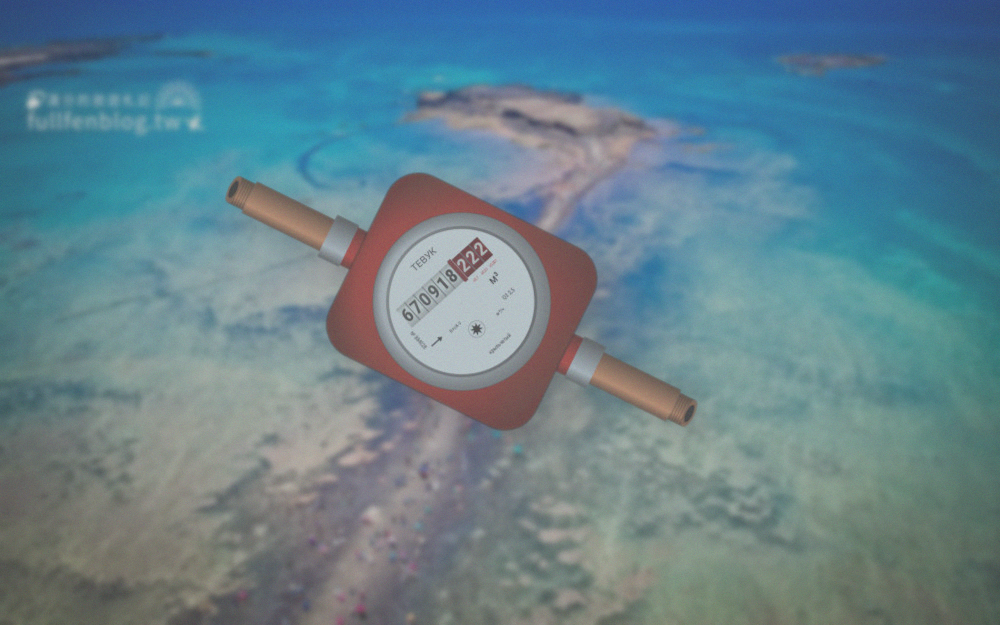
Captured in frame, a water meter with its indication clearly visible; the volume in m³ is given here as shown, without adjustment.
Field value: 670918.222 m³
